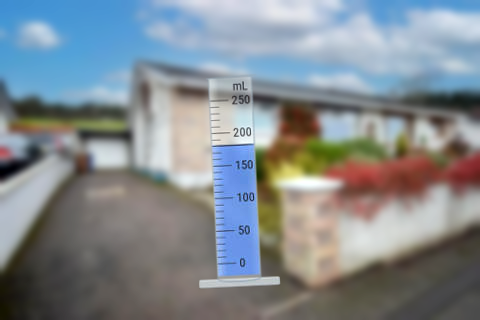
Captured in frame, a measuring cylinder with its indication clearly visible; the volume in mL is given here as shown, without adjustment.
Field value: 180 mL
